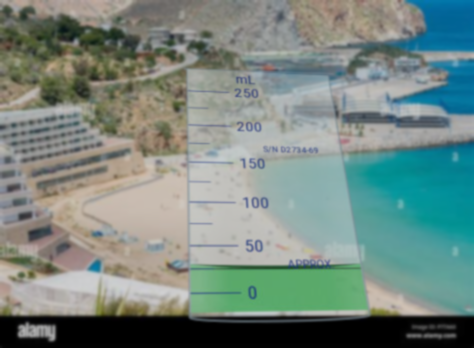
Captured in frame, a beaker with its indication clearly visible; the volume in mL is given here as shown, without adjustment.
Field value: 25 mL
